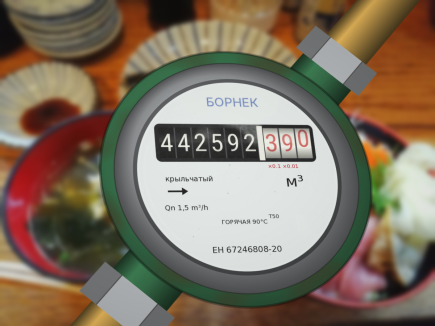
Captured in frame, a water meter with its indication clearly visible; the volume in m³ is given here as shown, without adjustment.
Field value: 442592.390 m³
